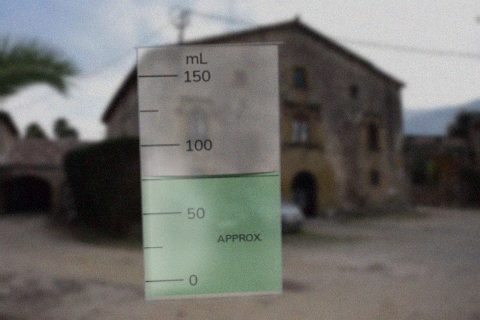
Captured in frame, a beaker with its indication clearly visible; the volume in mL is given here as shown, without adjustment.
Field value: 75 mL
